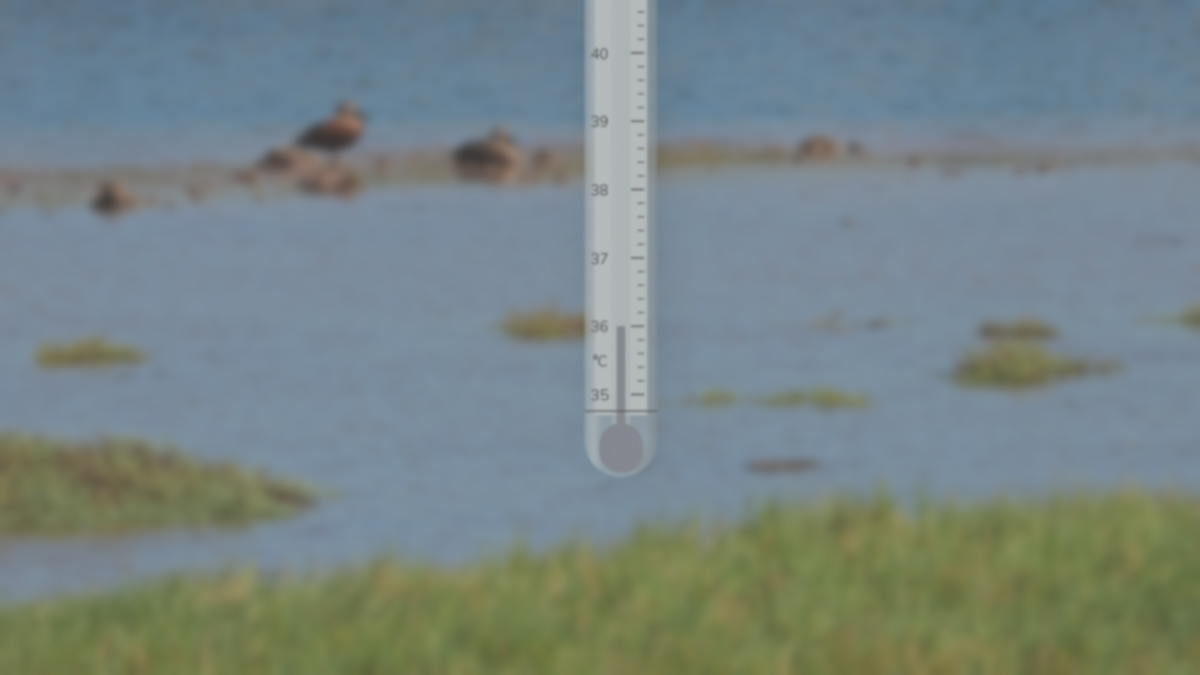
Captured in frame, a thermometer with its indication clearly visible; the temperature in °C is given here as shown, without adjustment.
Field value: 36 °C
